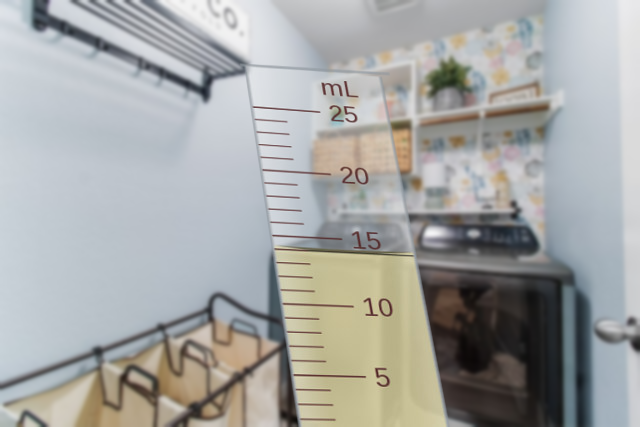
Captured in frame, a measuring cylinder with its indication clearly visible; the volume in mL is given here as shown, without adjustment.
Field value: 14 mL
